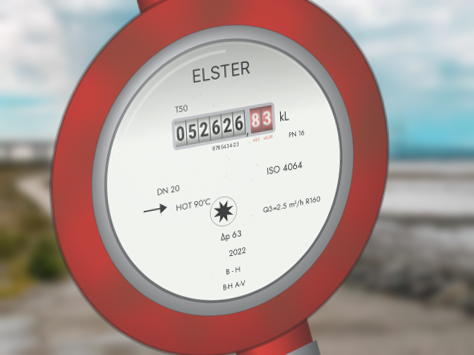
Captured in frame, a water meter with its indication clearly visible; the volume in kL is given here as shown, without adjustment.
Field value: 52626.83 kL
